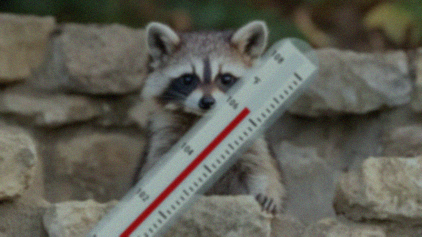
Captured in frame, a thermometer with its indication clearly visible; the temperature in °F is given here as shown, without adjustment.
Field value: 106.2 °F
